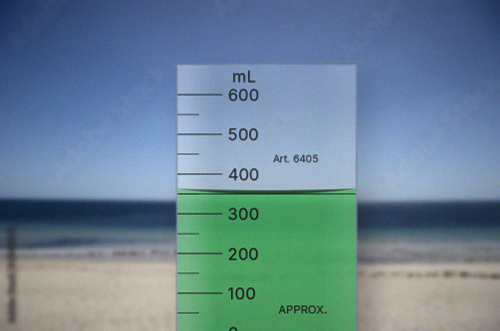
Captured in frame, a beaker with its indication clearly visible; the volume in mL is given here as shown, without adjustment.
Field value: 350 mL
